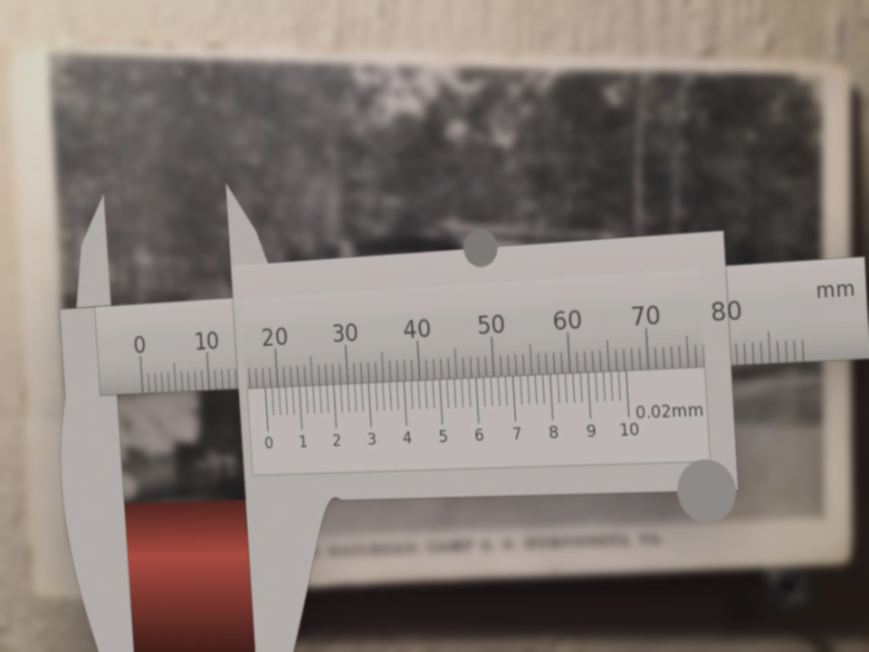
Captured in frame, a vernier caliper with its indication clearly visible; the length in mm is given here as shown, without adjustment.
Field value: 18.2 mm
